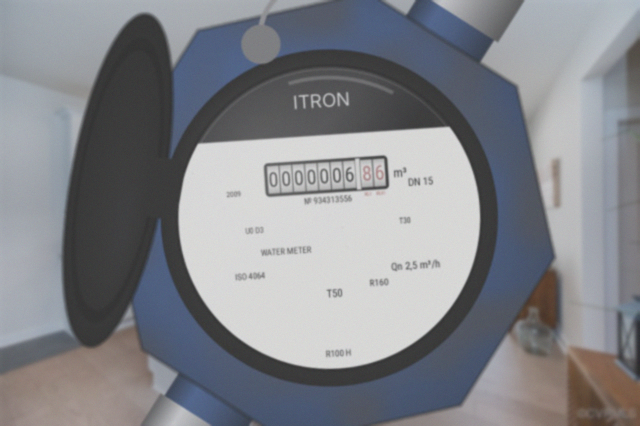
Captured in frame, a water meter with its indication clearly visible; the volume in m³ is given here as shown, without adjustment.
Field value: 6.86 m³
